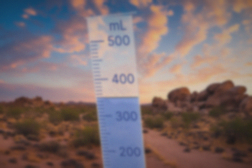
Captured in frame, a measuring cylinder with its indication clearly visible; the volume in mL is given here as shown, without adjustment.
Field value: 350 mL
